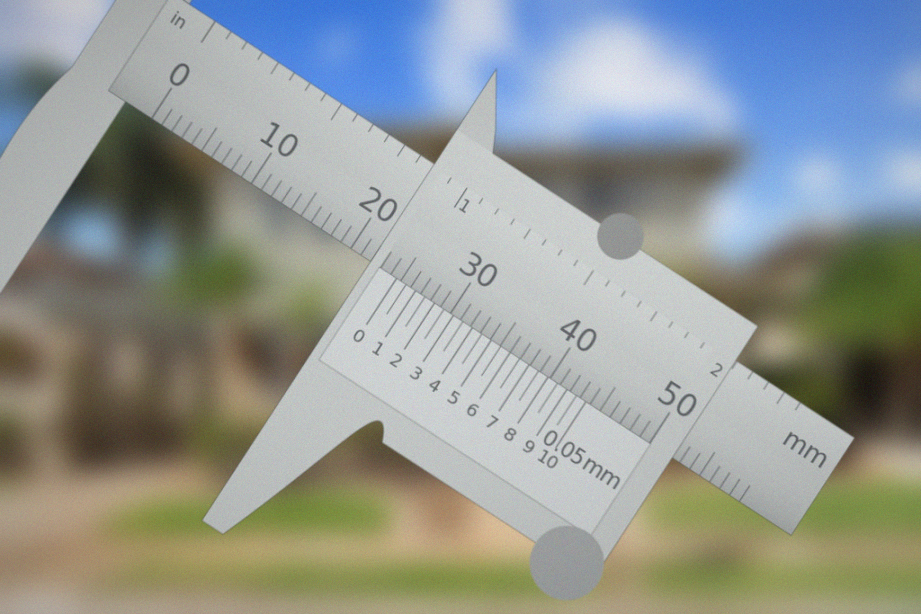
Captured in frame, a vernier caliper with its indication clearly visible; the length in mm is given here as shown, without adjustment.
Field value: 24.6 mm
